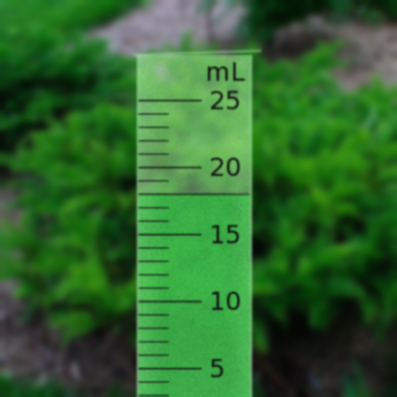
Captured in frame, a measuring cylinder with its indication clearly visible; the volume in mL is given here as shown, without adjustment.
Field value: 18 mL
